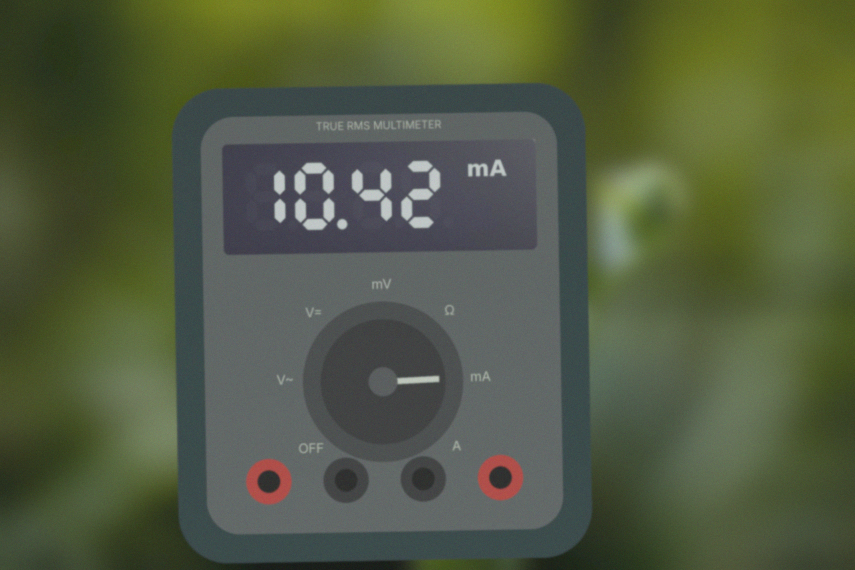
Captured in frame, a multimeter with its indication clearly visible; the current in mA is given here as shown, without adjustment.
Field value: 10.42 mA
